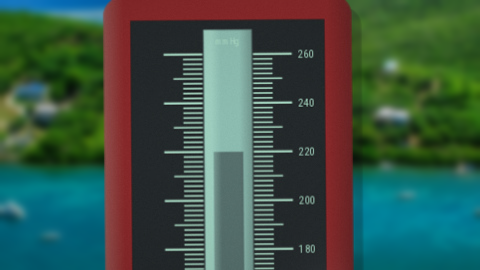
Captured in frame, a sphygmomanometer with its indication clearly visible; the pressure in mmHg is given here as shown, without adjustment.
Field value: 220 mmHg
